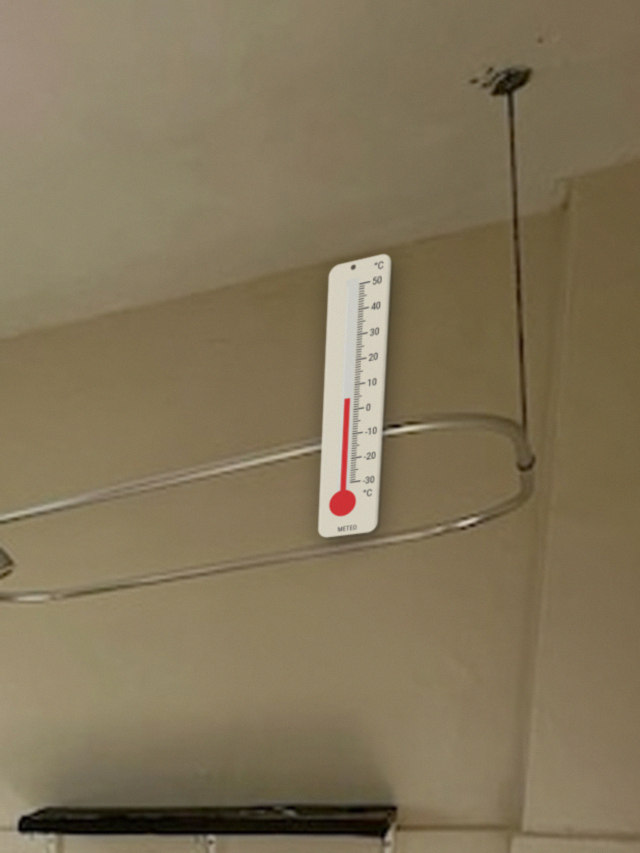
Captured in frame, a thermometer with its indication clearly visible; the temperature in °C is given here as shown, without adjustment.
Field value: 5 °C
